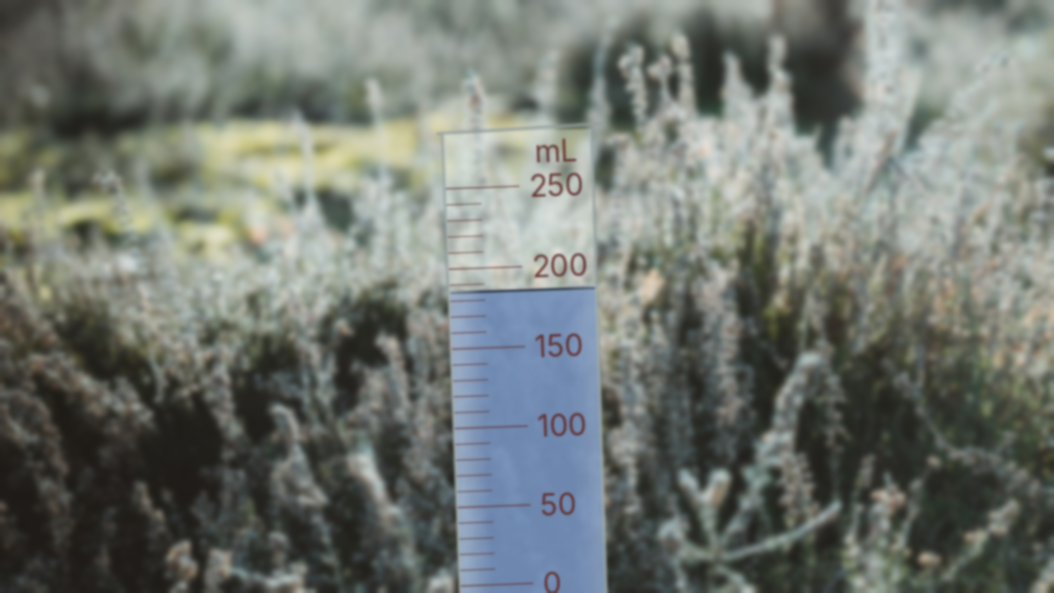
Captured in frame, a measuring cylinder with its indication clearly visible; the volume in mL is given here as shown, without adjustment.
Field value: 185 mL
